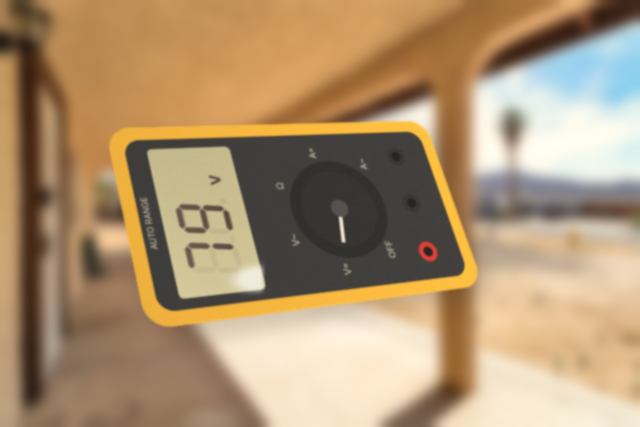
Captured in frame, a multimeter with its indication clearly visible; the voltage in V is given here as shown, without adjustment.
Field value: 79 V
